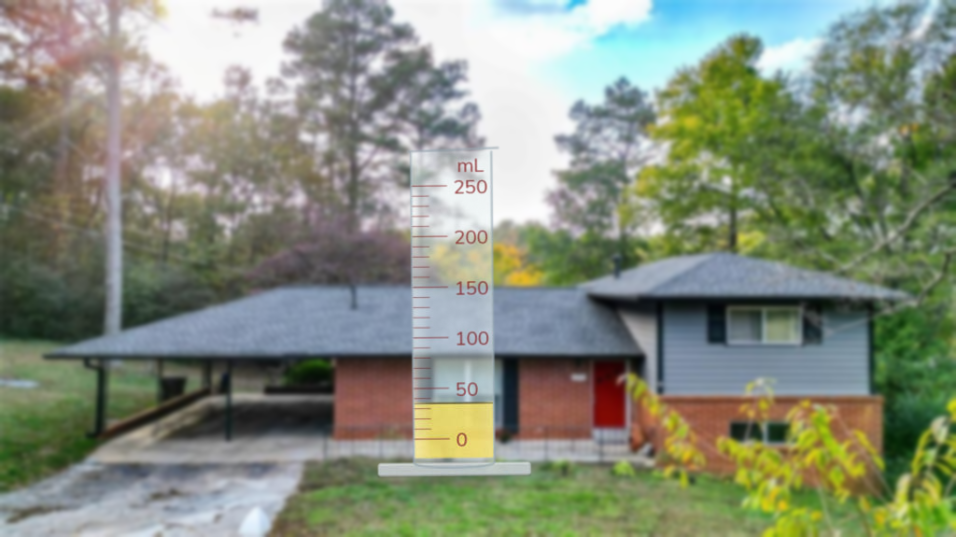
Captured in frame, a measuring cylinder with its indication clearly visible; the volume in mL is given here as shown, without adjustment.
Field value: 35 mL
